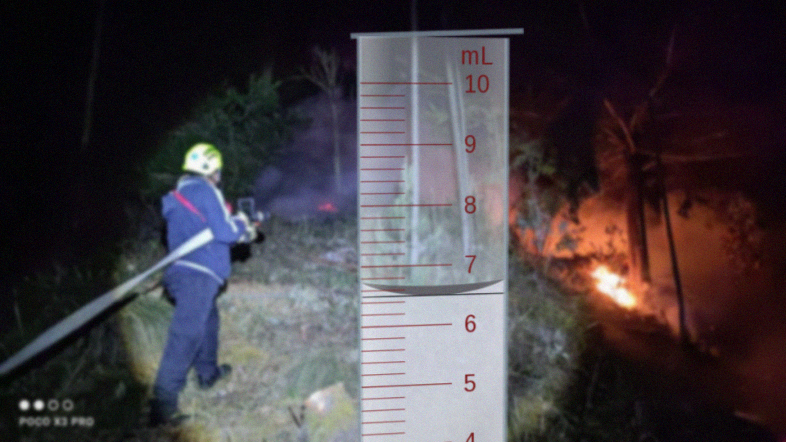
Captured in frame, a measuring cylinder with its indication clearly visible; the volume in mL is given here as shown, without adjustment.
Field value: 6.5 mL
